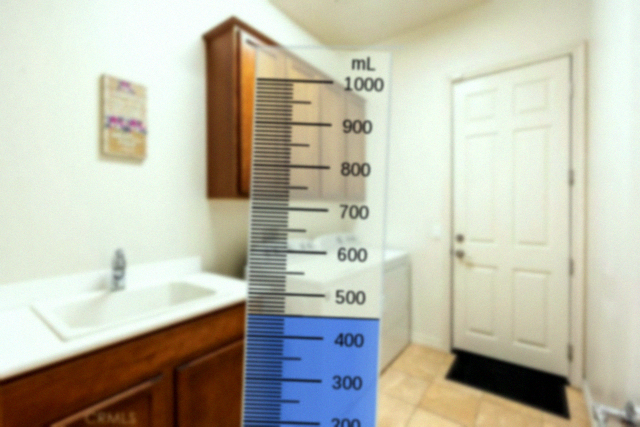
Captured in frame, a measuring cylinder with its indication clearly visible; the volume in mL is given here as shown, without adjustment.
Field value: 450 mL
